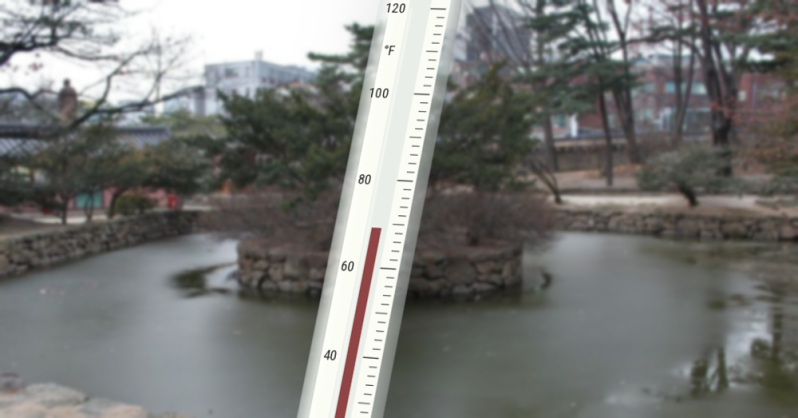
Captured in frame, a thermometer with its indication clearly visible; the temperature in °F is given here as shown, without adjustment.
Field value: 69 °F
